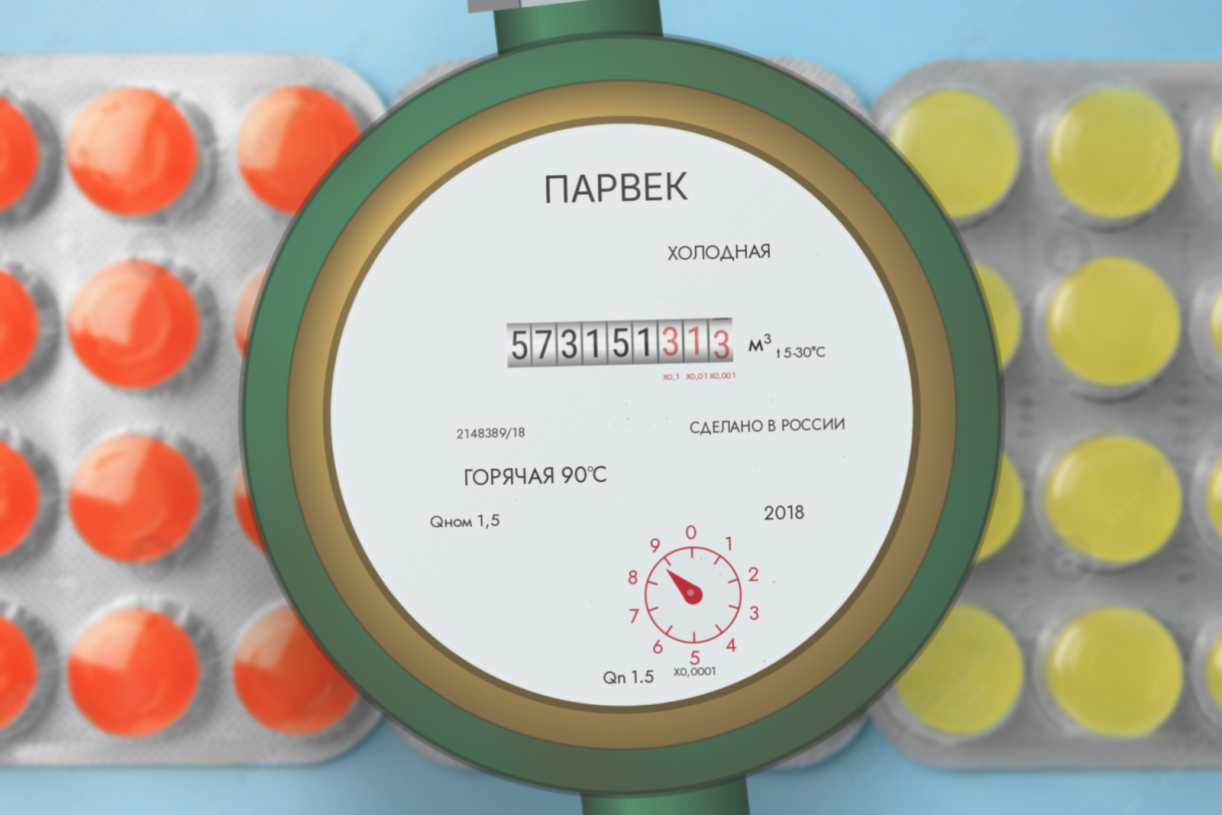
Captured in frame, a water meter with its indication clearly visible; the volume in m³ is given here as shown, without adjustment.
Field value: 573151.3128 m³
